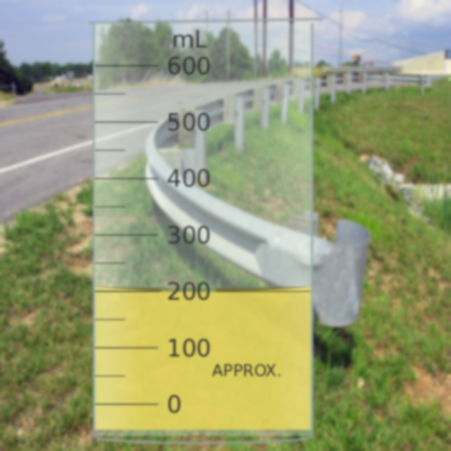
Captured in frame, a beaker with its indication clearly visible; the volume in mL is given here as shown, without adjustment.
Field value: 200 mL
